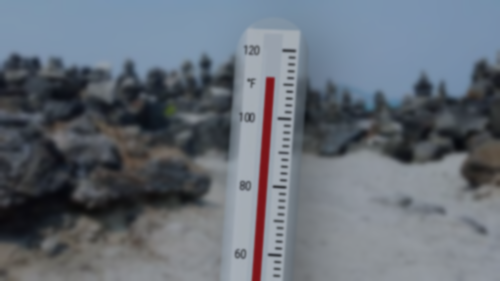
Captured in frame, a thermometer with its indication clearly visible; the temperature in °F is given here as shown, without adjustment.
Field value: 112 °F
